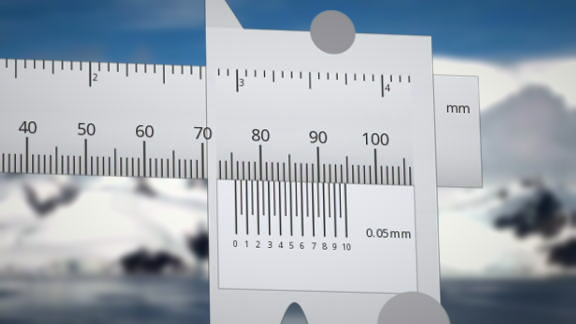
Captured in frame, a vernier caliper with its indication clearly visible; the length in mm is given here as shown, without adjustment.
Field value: 75.6 mm
